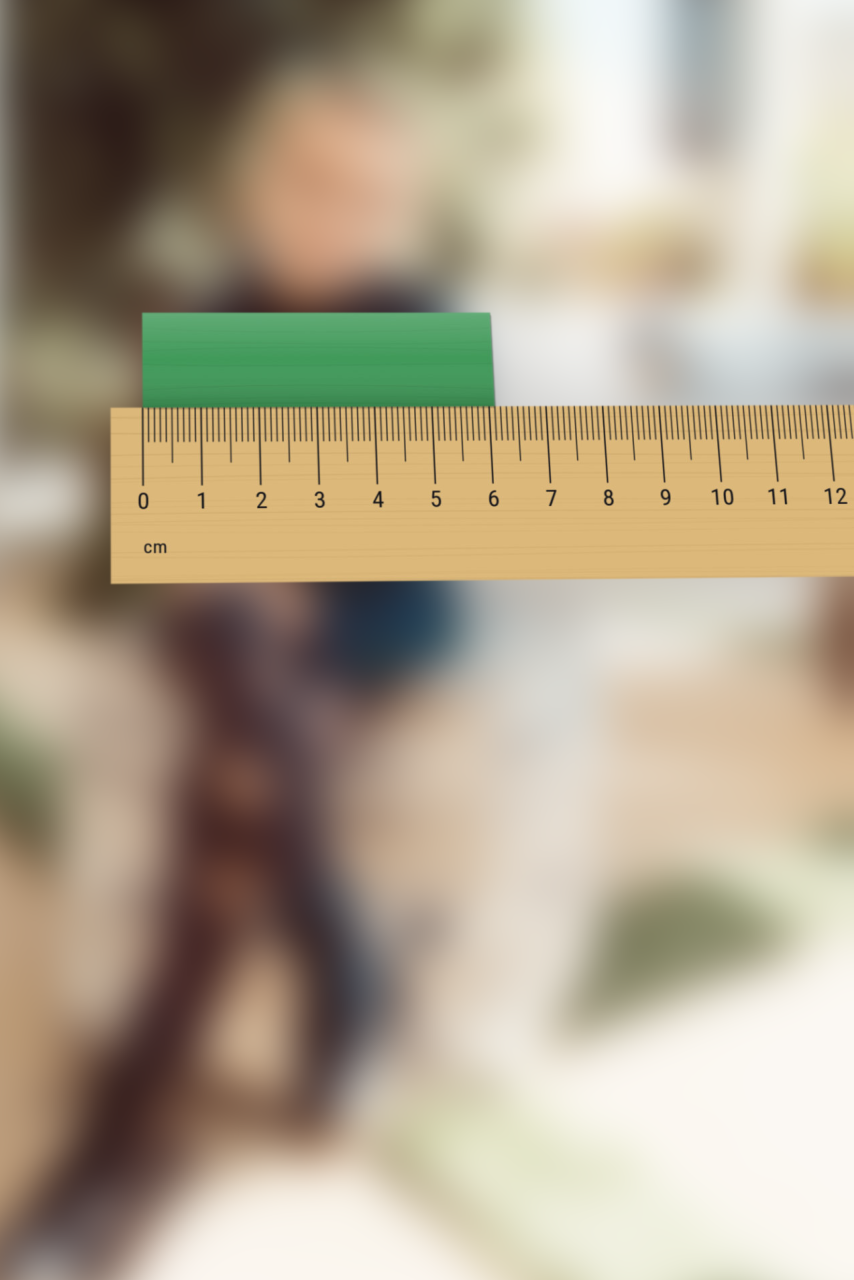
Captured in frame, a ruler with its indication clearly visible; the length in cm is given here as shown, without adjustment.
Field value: 6.1 cm
